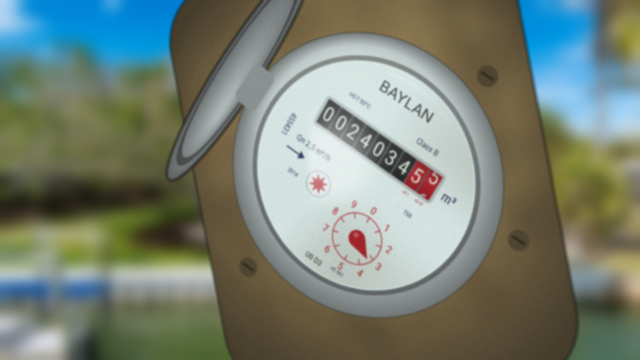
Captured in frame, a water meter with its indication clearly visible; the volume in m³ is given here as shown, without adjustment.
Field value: 24034.553 m³
